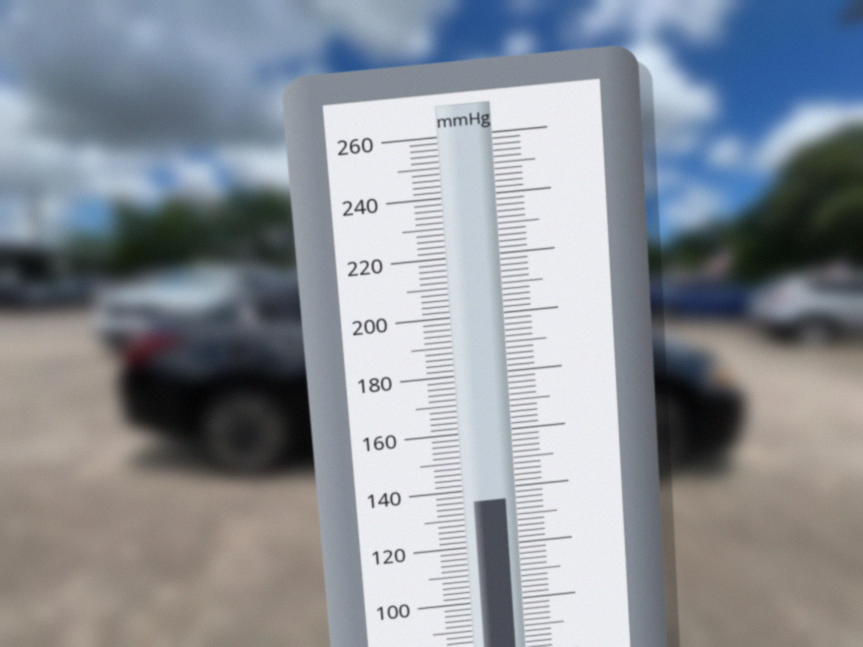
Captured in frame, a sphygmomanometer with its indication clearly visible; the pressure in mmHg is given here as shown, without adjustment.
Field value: 136 mmHg
